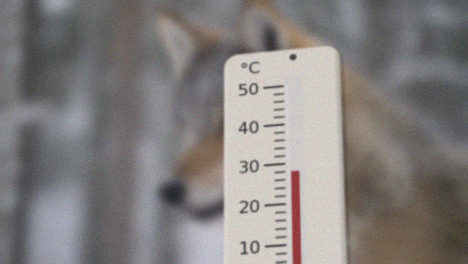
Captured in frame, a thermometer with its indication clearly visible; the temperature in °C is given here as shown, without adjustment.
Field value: 28 °C
